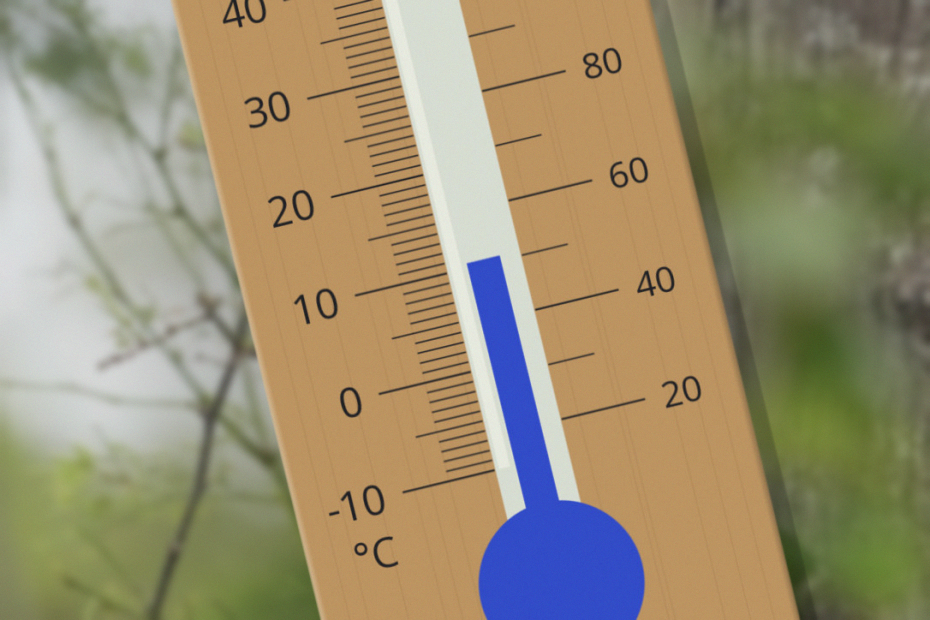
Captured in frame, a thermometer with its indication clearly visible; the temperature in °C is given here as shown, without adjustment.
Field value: 10.5 °C
